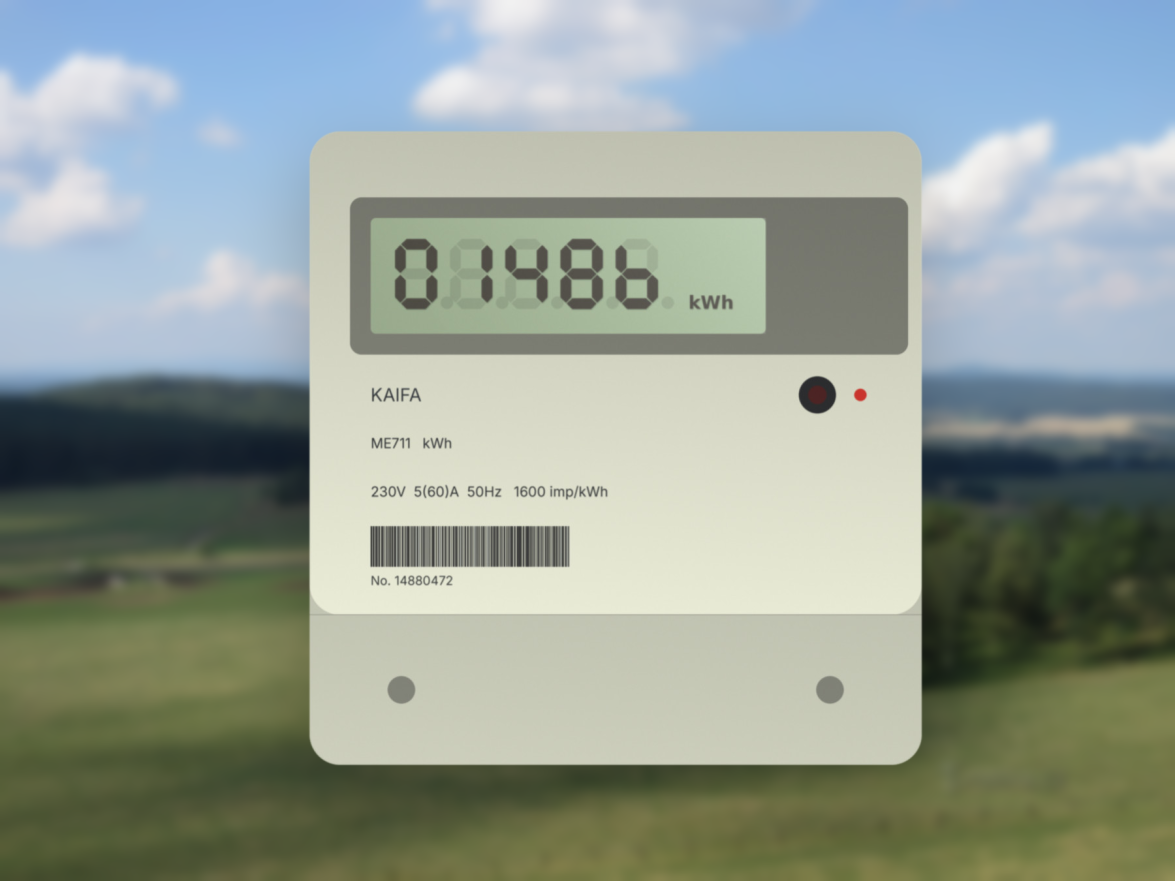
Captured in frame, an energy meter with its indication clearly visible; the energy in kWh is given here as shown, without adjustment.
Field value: 1486 kWh
